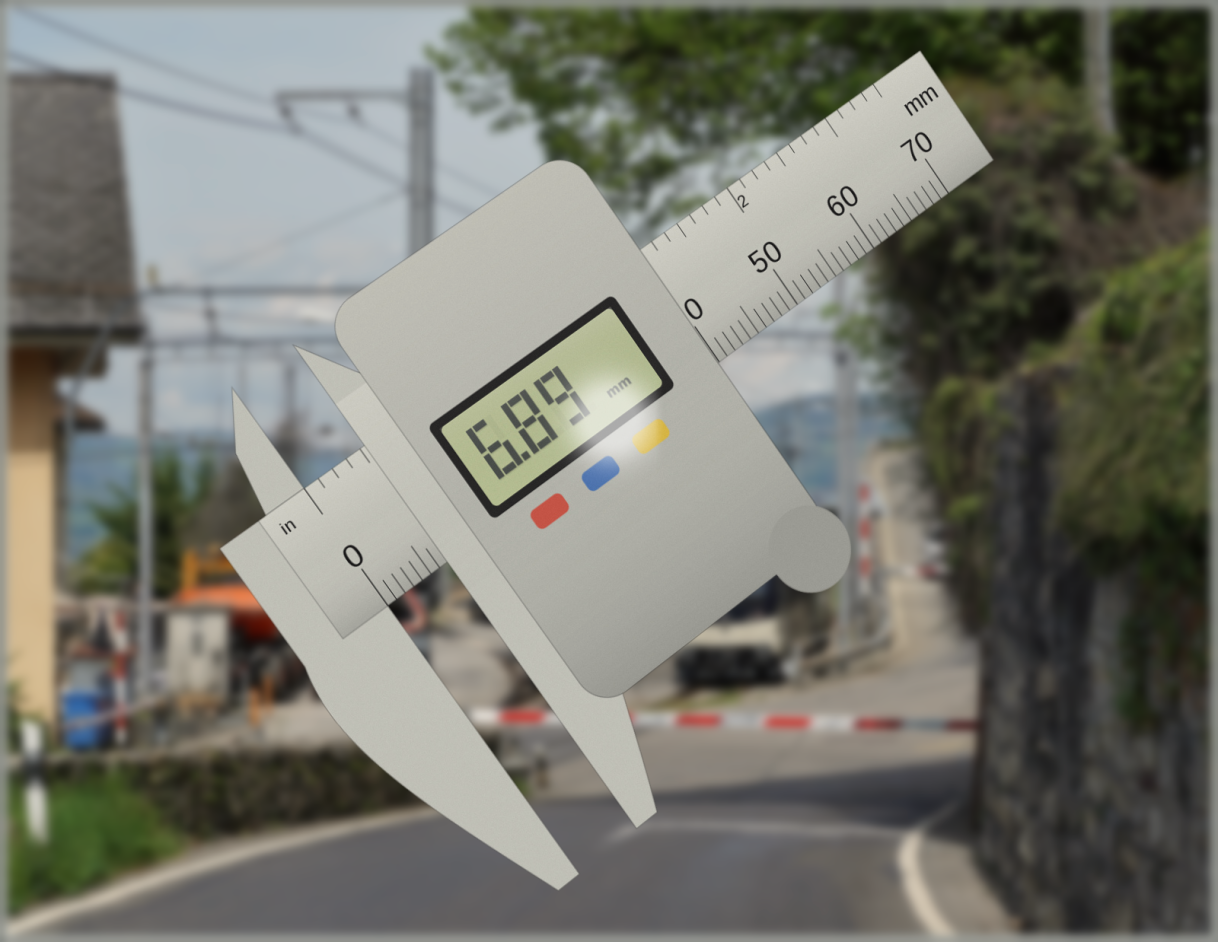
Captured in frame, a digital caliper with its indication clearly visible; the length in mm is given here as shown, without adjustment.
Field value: 6.89 mm
